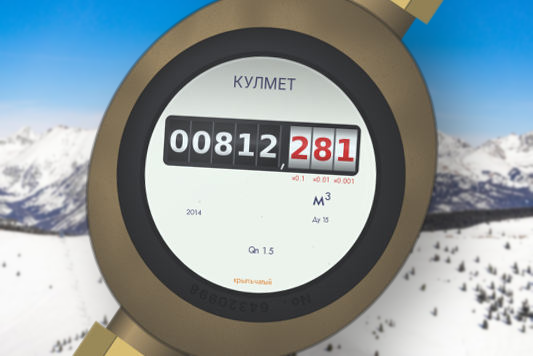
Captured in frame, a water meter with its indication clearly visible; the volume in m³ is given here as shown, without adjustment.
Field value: 812.281 m³
